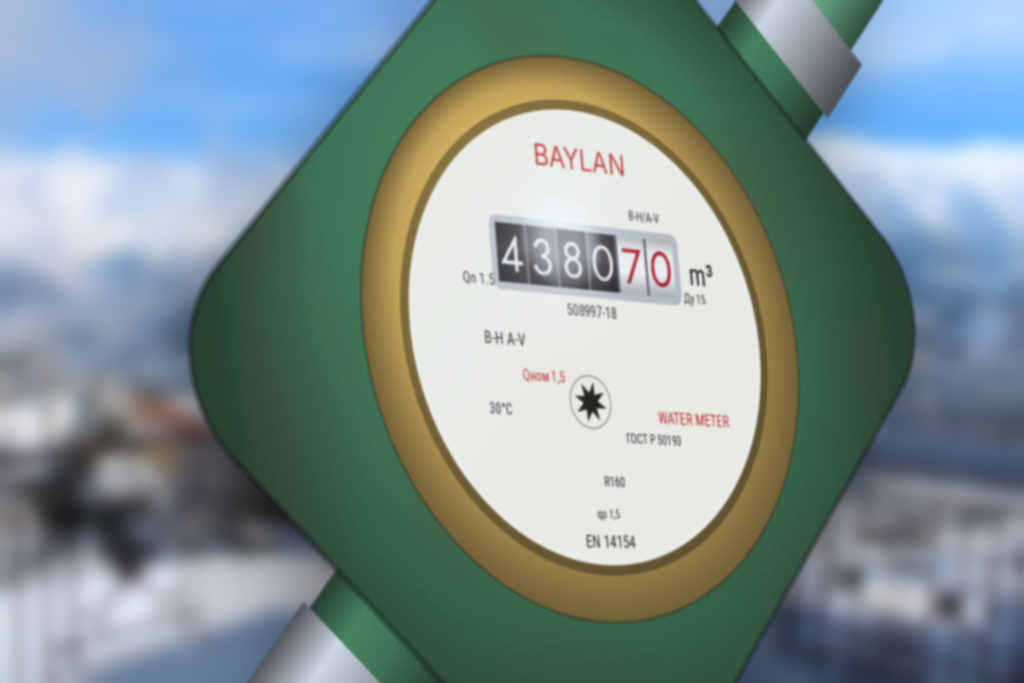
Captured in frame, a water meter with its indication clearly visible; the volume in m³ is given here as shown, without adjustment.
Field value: 4380.70 m³
